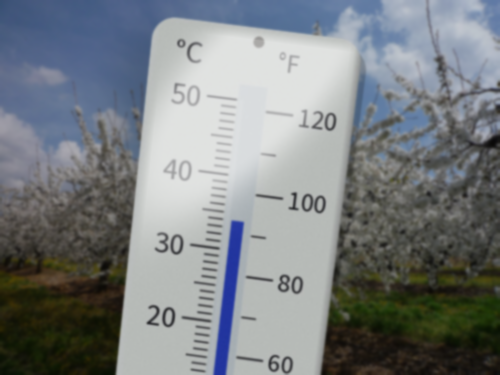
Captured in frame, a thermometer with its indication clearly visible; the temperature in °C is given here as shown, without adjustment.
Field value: 34 °C
